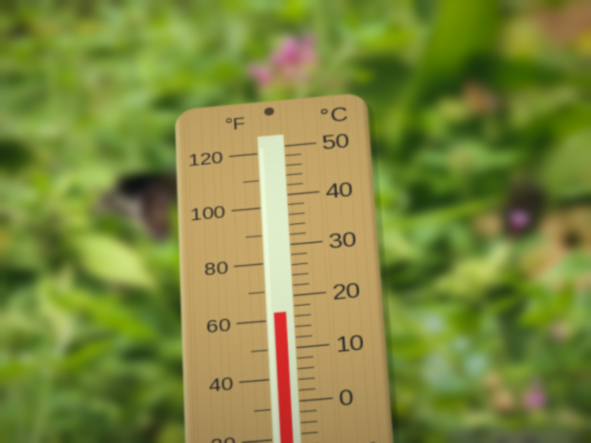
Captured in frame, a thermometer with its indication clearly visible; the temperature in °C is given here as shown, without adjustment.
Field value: 17 °C
